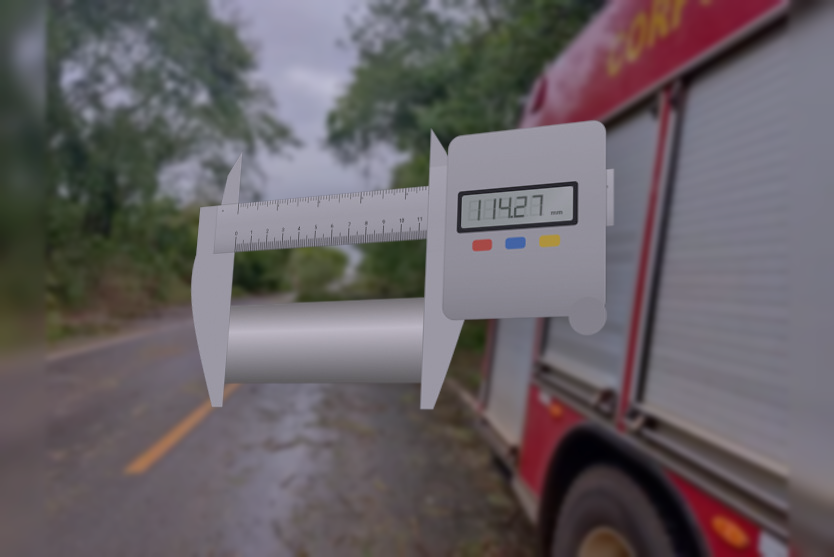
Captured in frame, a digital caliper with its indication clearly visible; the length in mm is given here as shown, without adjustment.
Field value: 114.27 mm
